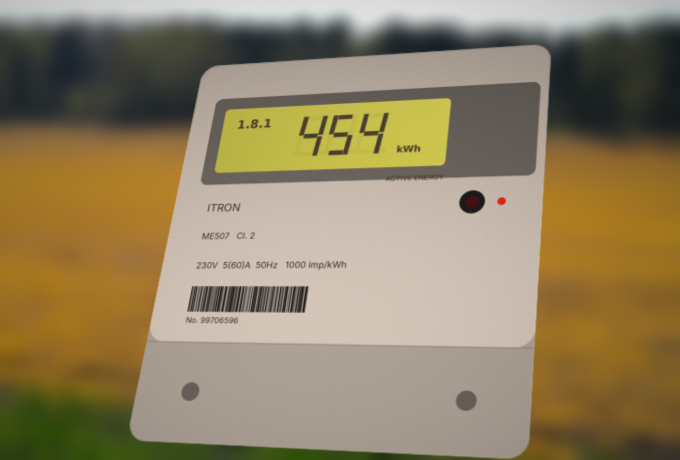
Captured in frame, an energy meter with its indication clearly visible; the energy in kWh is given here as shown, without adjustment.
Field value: 454 kWh
